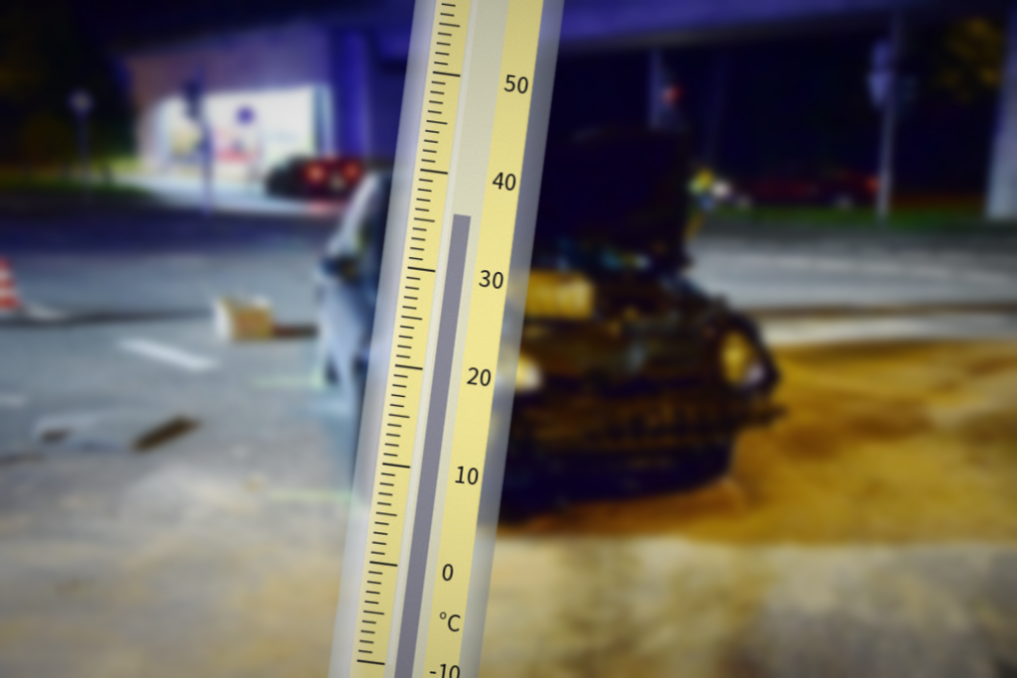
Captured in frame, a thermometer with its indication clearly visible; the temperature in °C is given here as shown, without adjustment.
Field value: 36 °C
